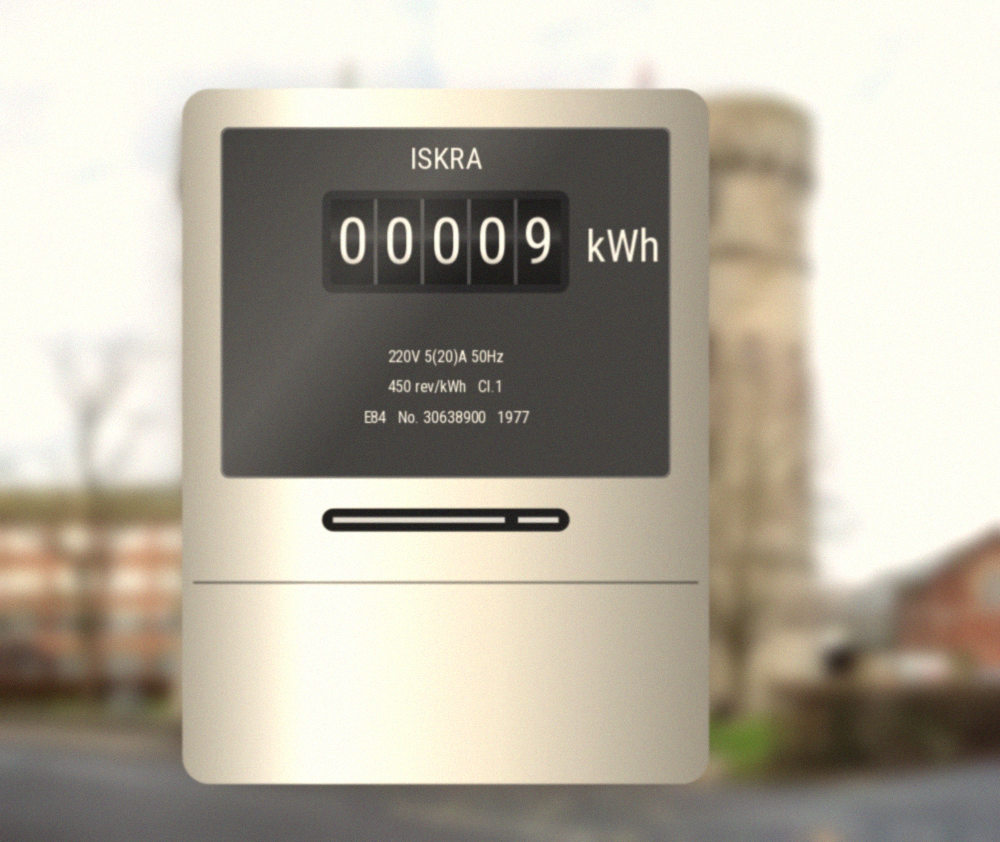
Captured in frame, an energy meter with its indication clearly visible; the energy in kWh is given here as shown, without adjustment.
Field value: 9 kWh
